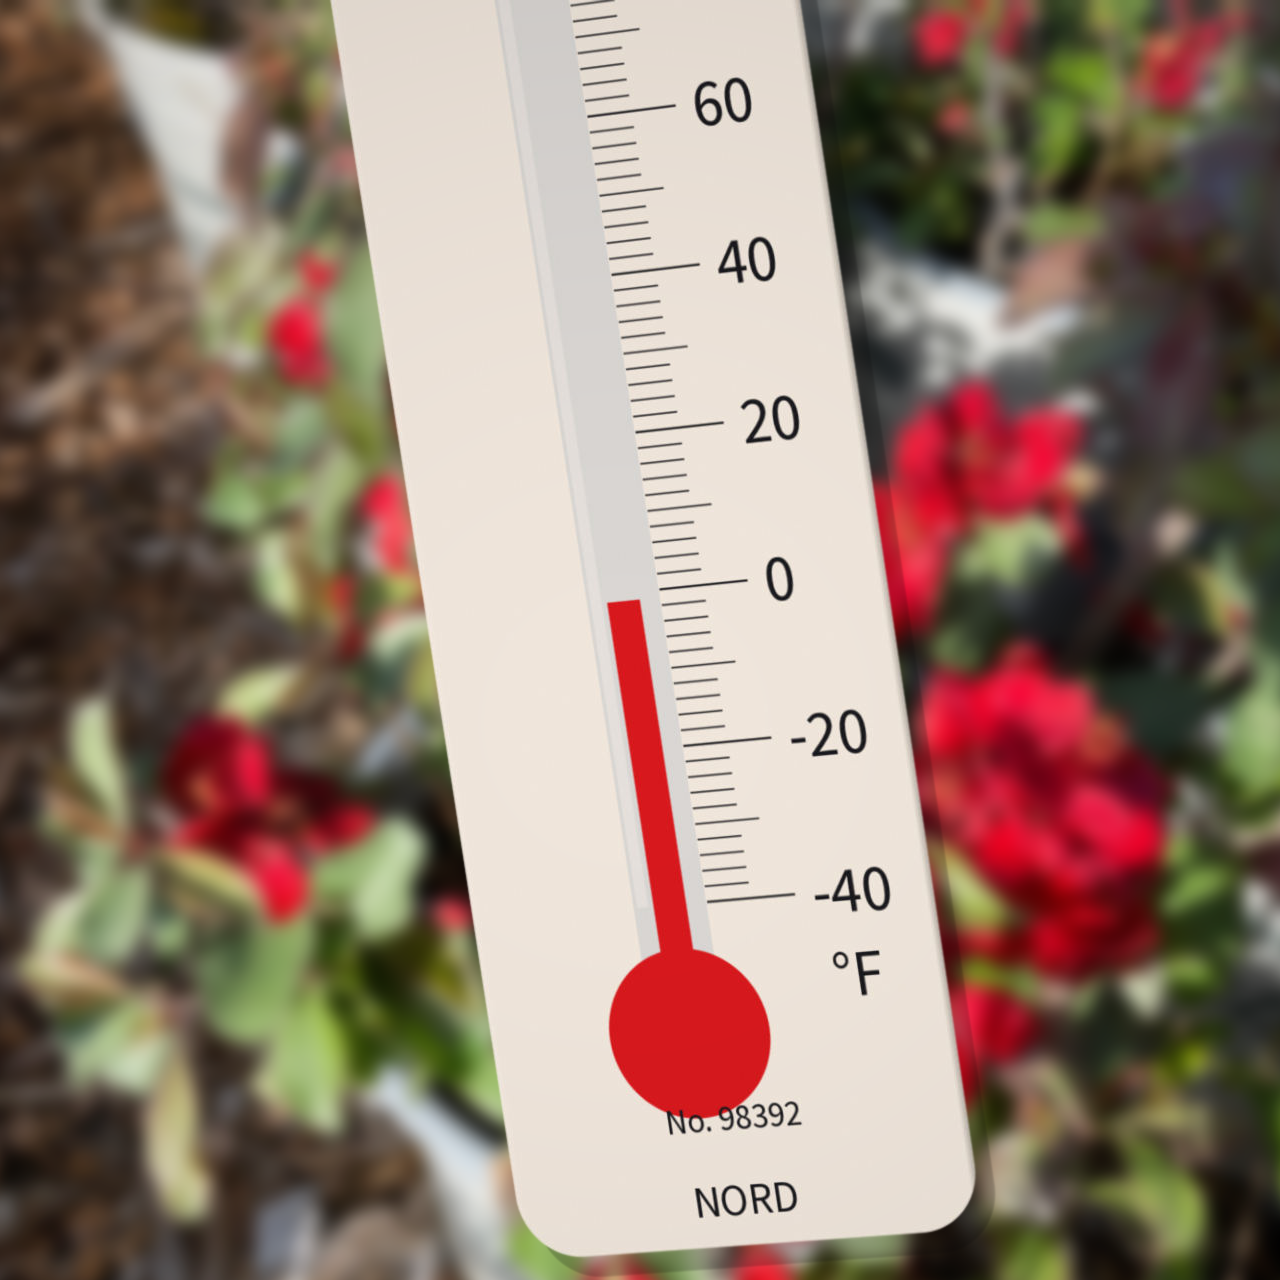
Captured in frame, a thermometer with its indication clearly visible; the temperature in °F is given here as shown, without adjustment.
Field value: -1 °F
